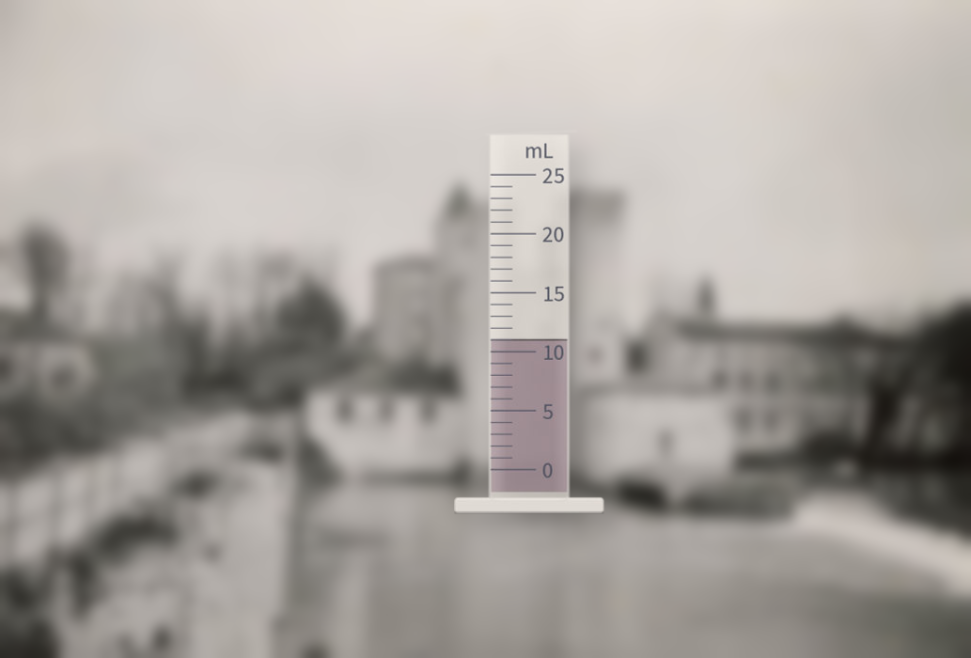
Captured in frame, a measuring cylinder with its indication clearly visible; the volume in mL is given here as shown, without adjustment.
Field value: 11 mL
